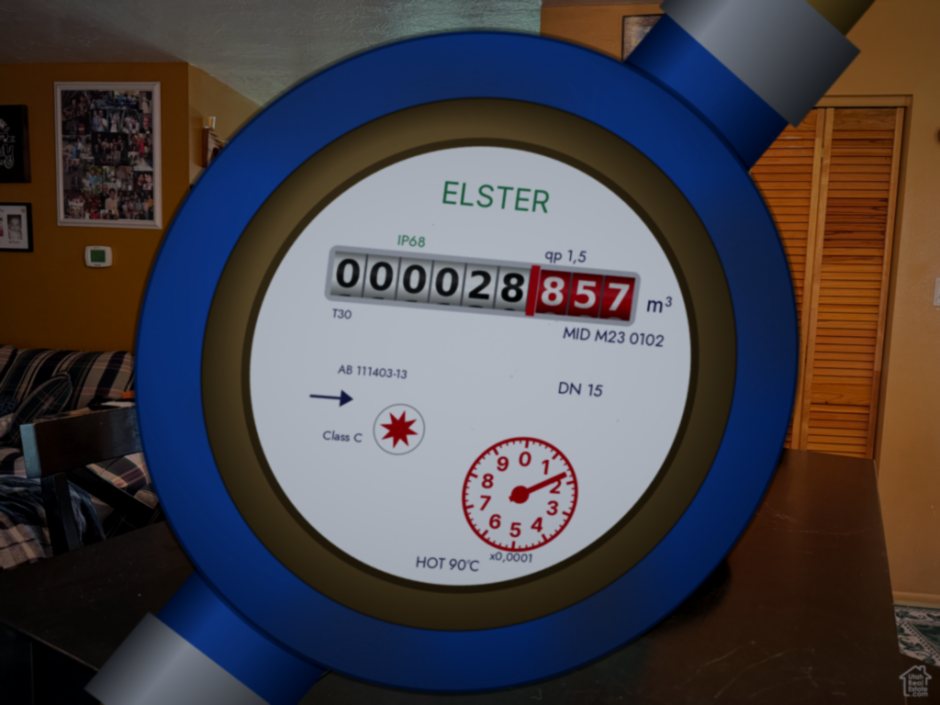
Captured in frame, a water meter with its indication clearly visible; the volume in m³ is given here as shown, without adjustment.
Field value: 28.8571 m³
